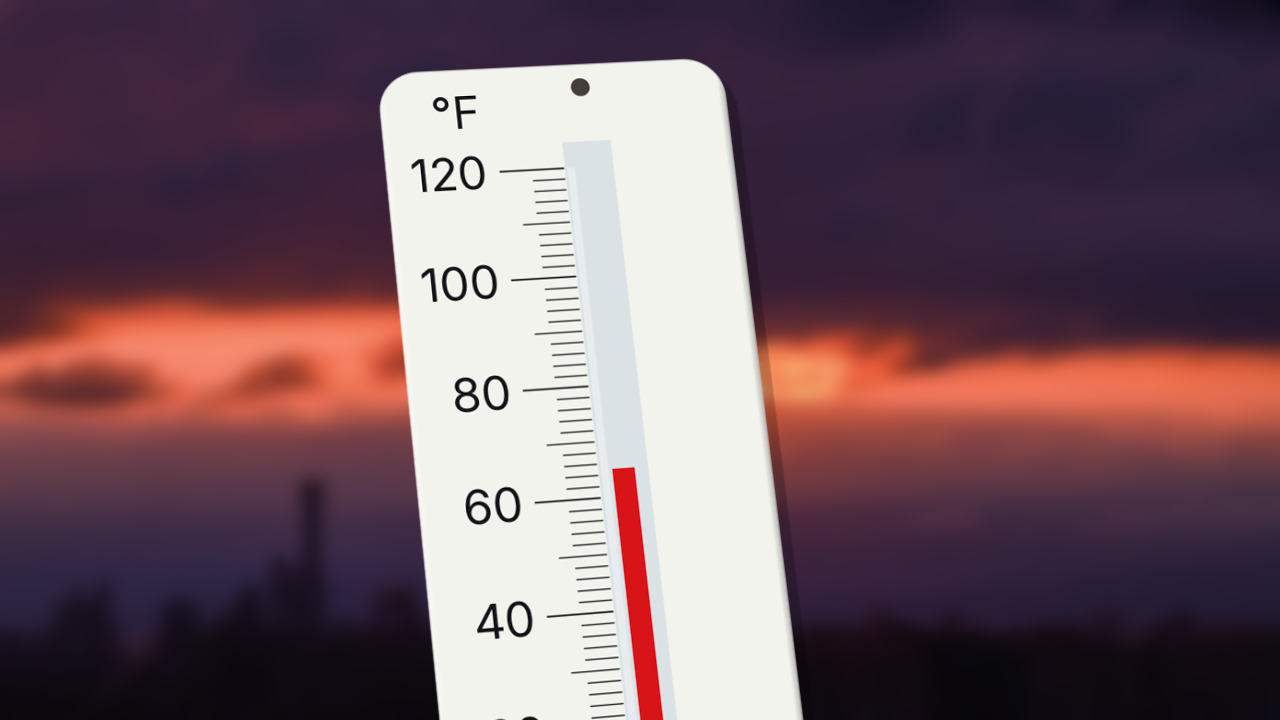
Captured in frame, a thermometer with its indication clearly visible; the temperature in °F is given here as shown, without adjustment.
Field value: 65 °F
